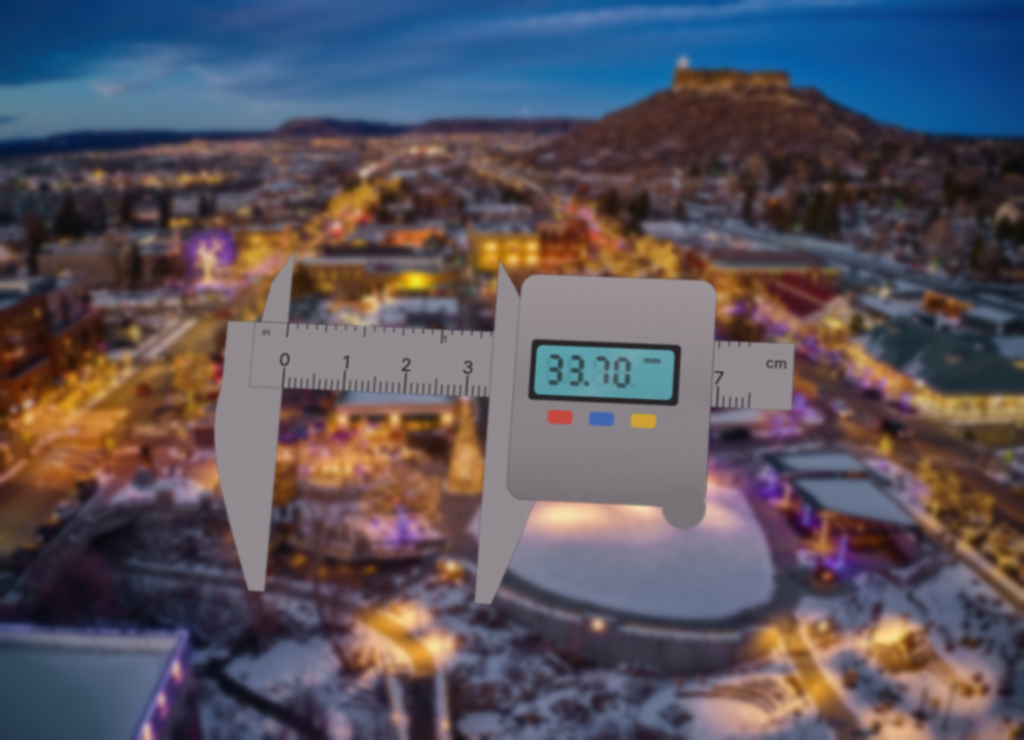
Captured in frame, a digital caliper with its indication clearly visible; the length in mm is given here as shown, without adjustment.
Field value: 33.70 mm
